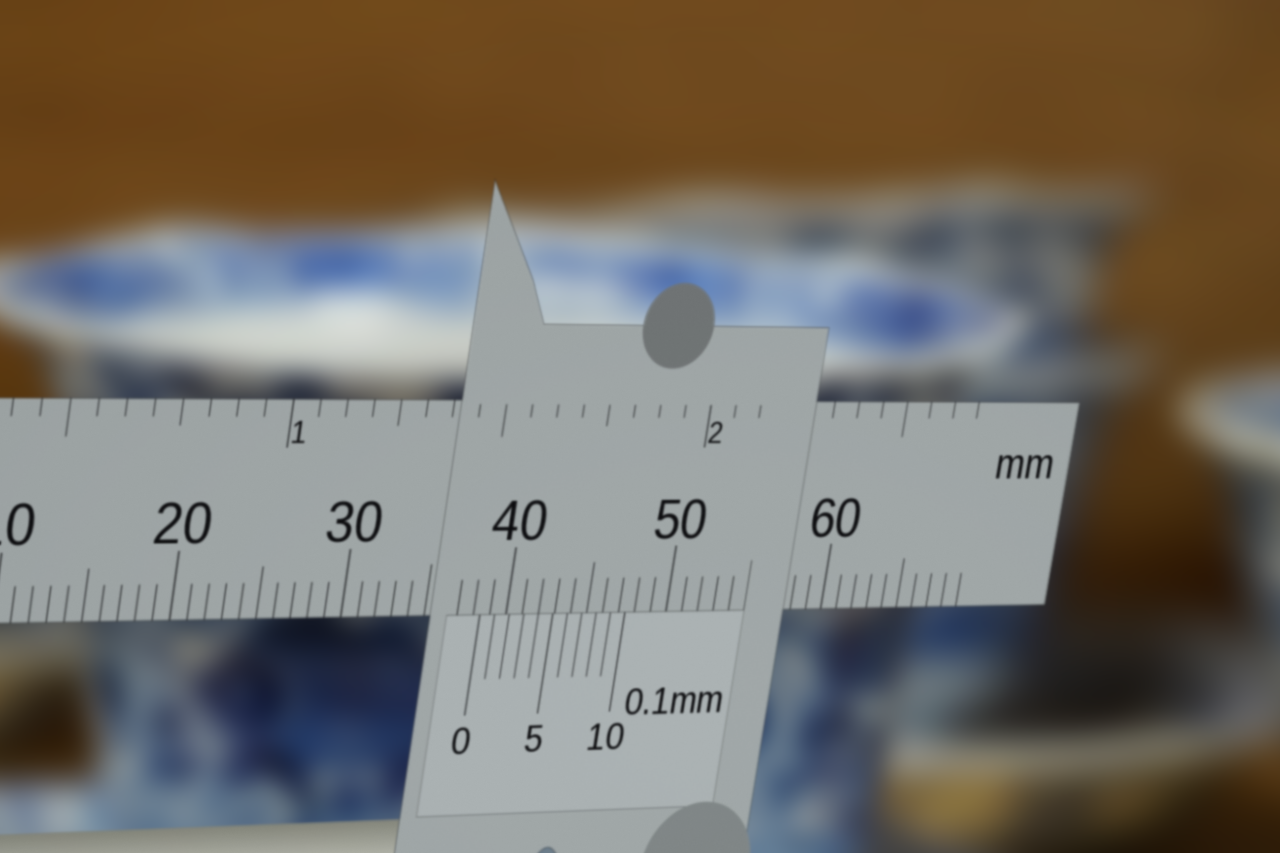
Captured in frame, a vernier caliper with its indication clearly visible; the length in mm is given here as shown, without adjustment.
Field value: 38.4 mm
